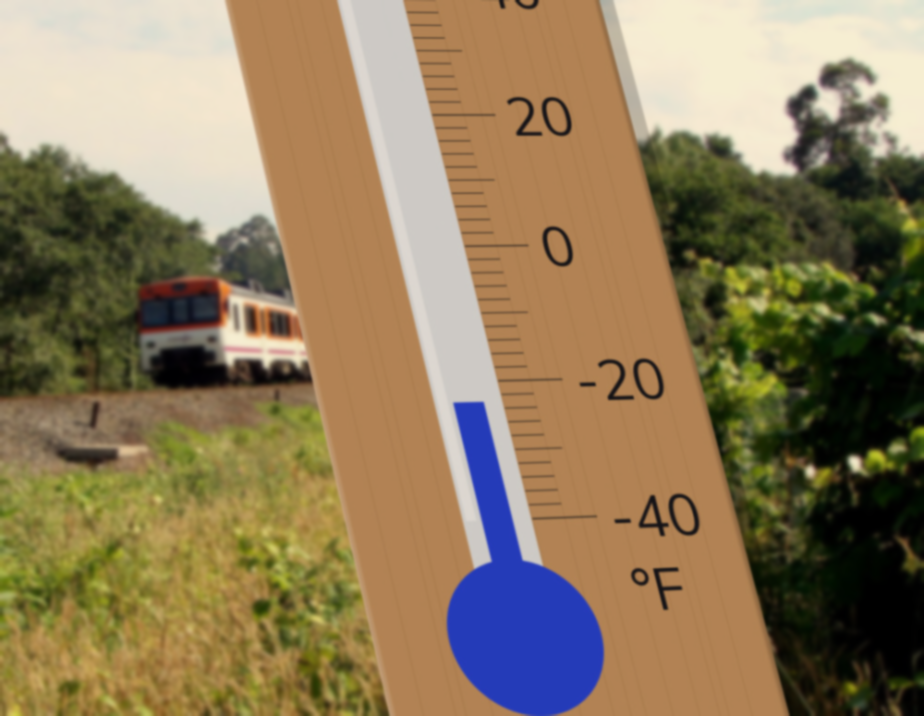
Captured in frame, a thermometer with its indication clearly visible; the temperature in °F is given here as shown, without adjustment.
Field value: -23 °F
